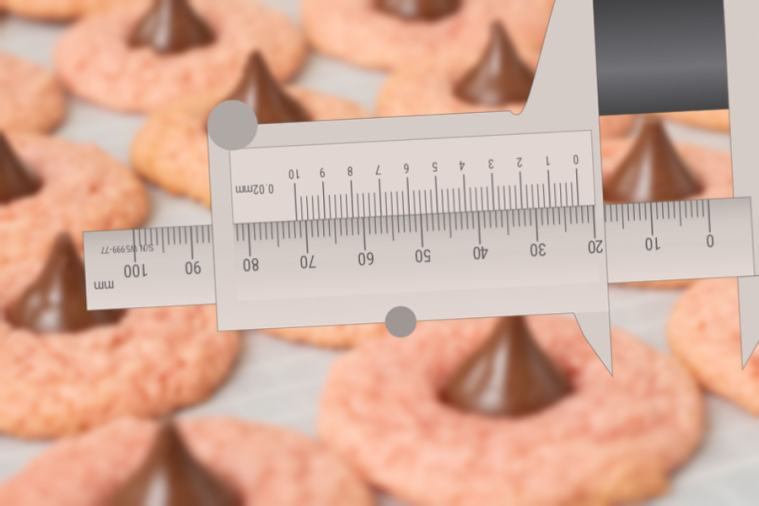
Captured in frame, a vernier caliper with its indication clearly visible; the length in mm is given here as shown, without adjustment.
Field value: 22.6 mm
